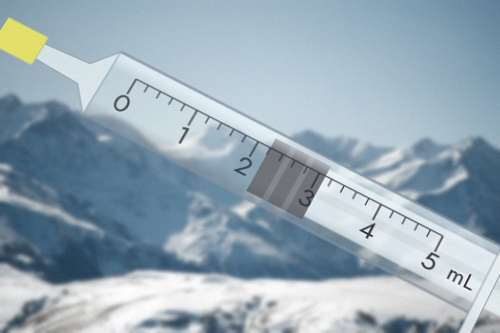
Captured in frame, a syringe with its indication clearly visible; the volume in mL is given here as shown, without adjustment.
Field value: 2.2 mL
